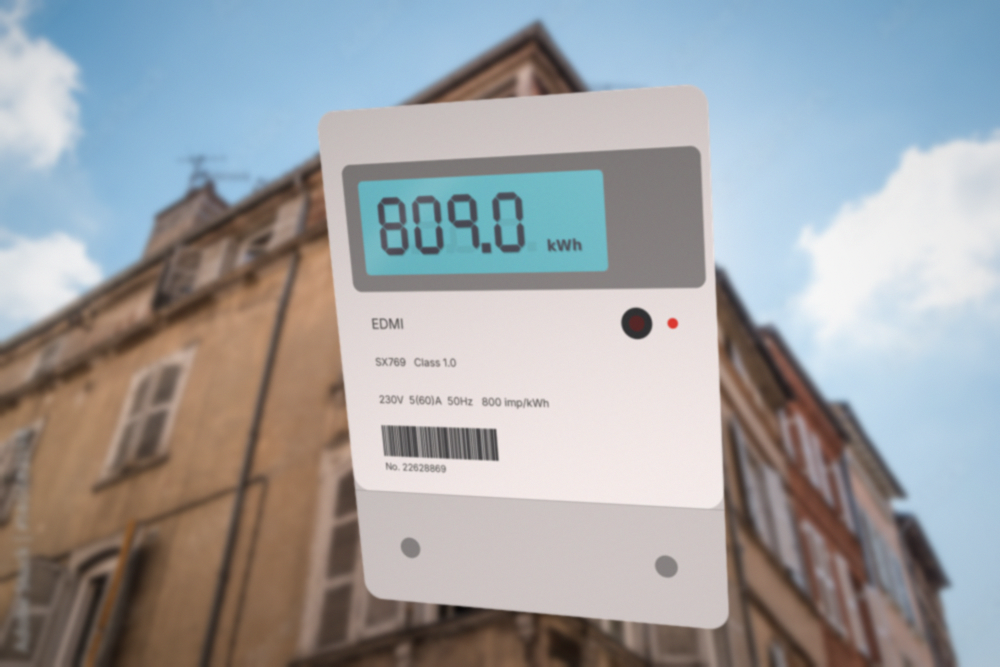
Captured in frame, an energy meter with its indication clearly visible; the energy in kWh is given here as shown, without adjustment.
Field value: 809.0 kWh
